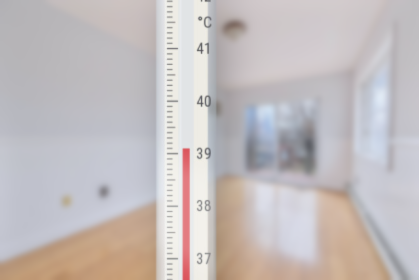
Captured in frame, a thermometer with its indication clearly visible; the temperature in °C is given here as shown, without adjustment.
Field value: 39.1 °C
